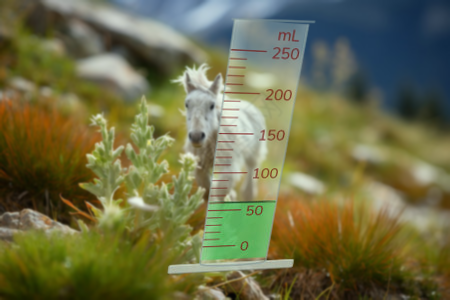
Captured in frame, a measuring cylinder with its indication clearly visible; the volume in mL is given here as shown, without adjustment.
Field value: 60 mL
